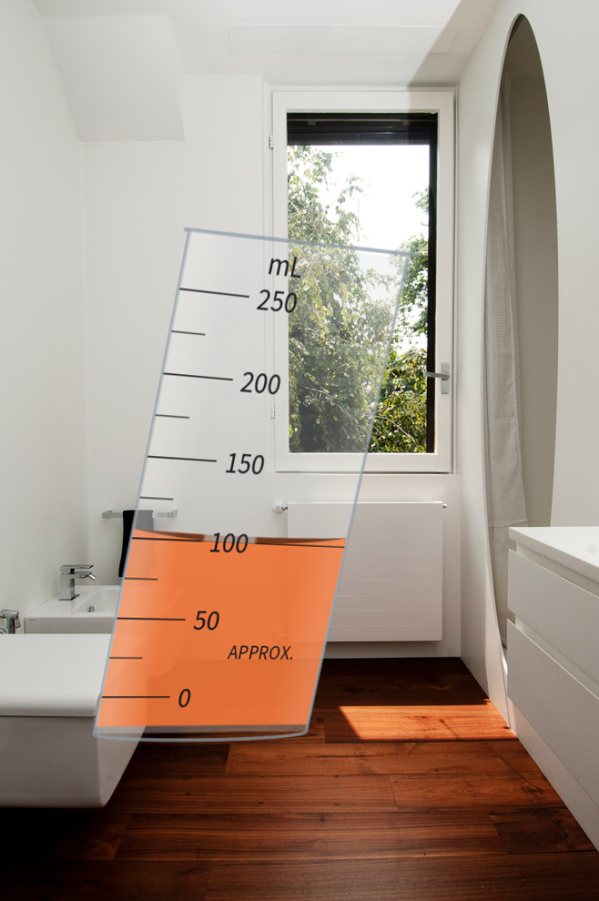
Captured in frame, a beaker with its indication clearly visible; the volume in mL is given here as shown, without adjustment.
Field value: 100 mL
